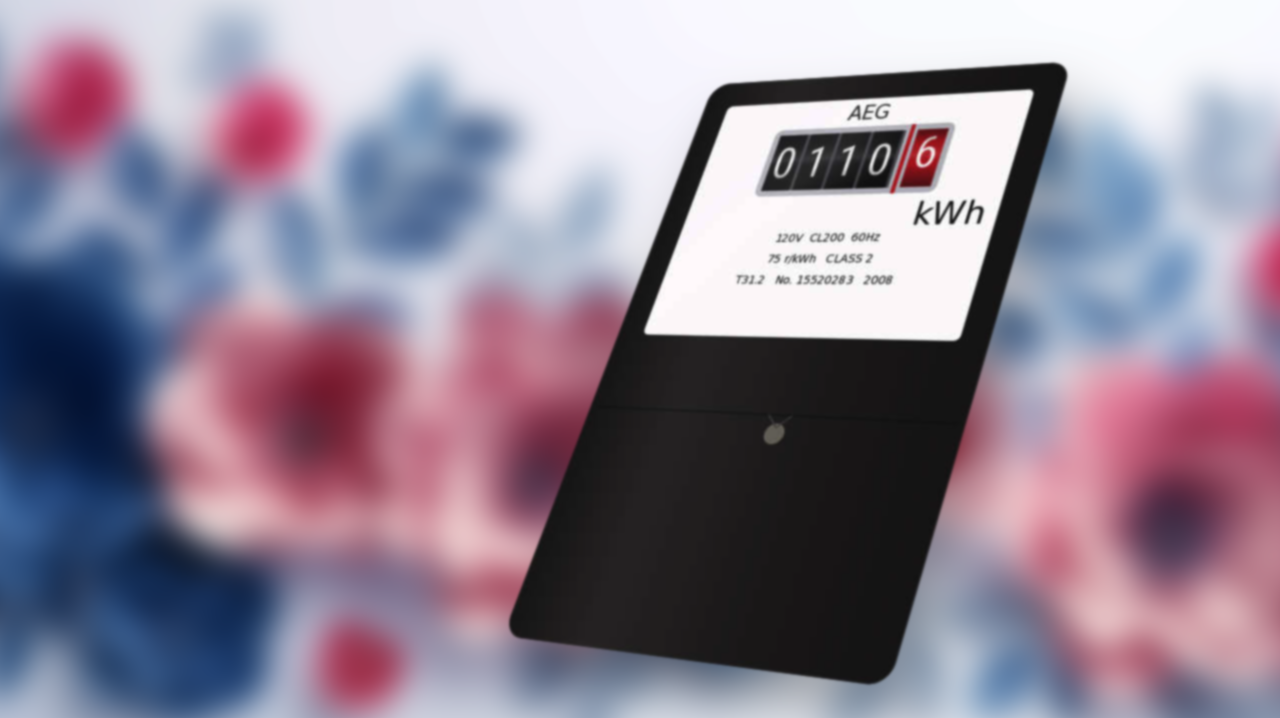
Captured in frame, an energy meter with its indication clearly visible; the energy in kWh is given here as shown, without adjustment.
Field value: 110.6 kWh
